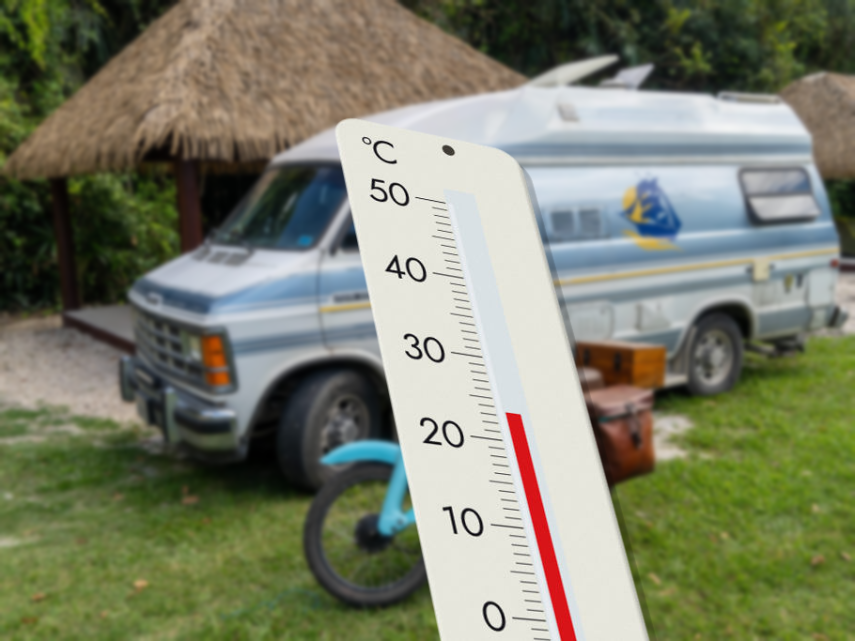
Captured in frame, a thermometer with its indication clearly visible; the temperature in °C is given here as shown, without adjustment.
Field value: 23.5 °C
